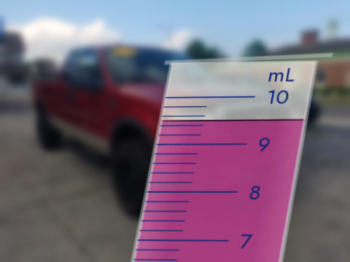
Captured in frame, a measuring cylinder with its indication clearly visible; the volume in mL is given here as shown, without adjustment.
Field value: 9.5 mL
